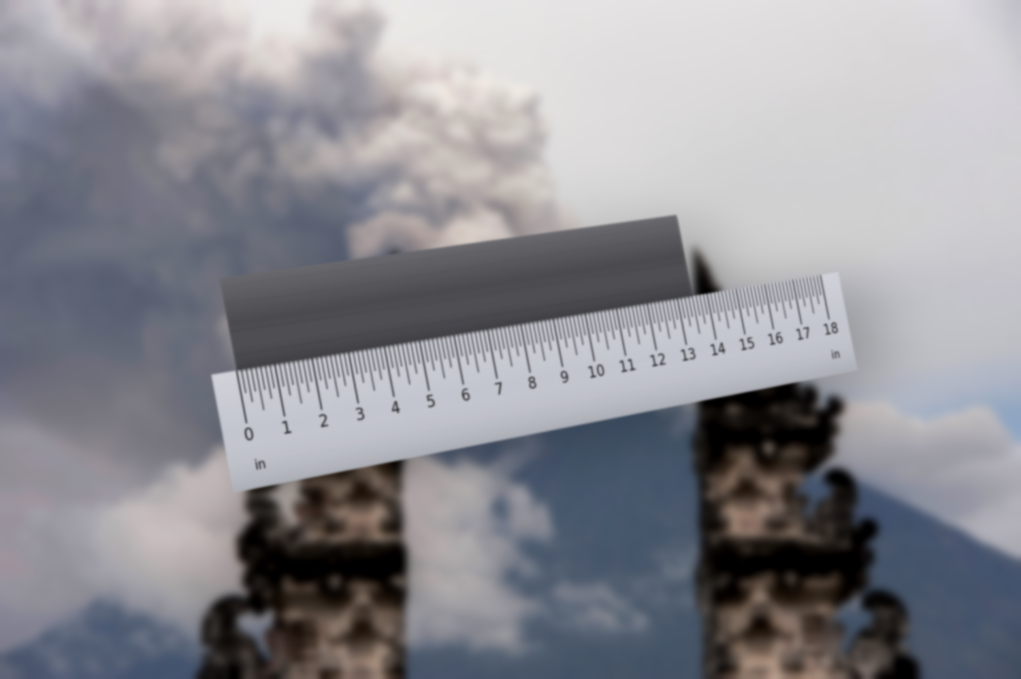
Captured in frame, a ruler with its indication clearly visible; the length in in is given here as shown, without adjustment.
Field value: 13.5 in
